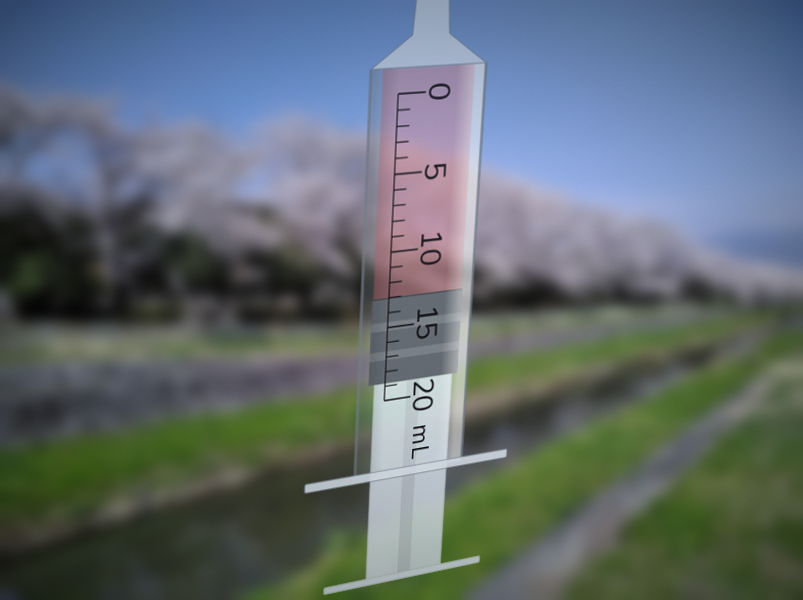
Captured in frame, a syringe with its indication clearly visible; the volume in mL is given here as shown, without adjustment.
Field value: 13 mL
